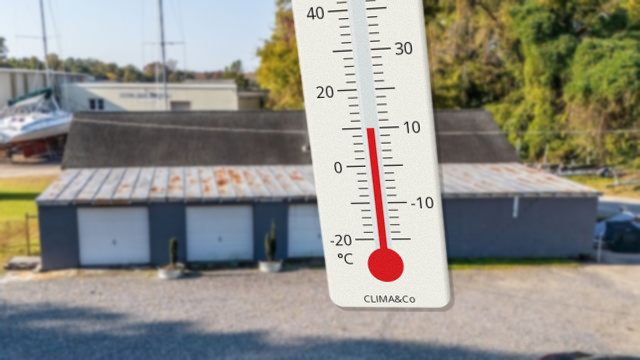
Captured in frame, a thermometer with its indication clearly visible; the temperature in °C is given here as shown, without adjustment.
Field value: 10 °C
